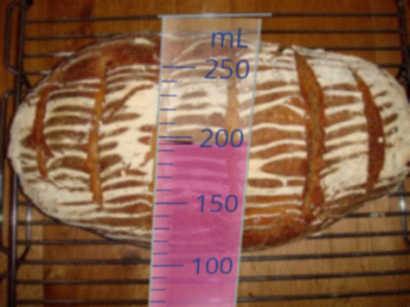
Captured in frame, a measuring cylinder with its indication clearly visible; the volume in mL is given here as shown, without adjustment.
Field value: 195 mL
